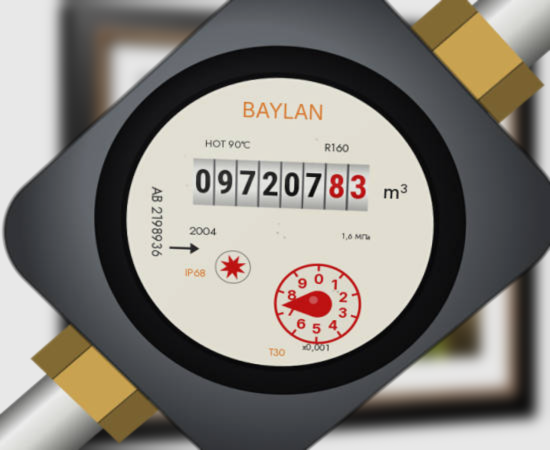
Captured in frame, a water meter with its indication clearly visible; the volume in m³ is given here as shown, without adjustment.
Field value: 97207.837 m³
